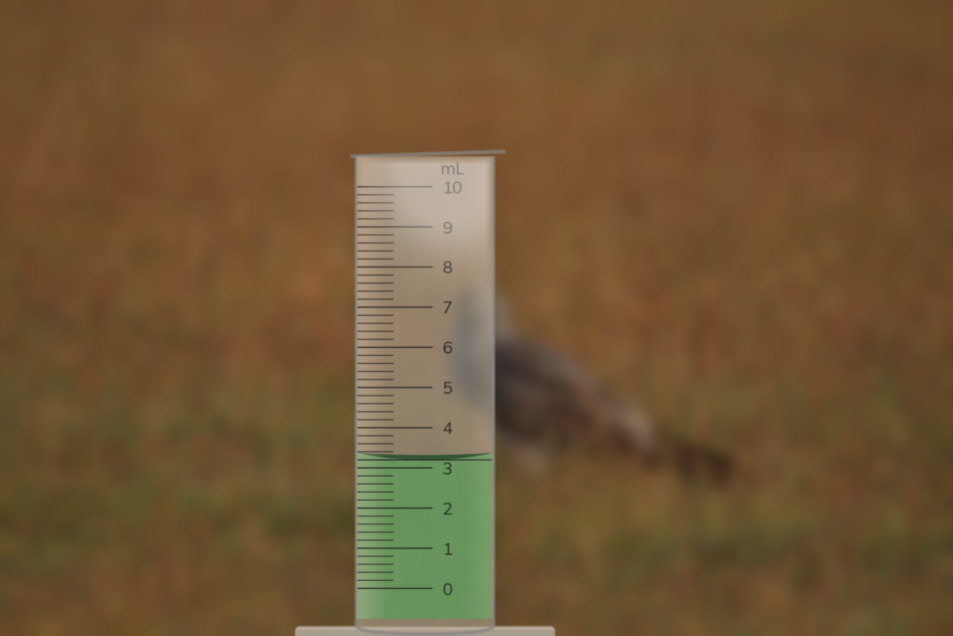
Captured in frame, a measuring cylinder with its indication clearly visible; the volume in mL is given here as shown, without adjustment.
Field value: 3.2 mL
